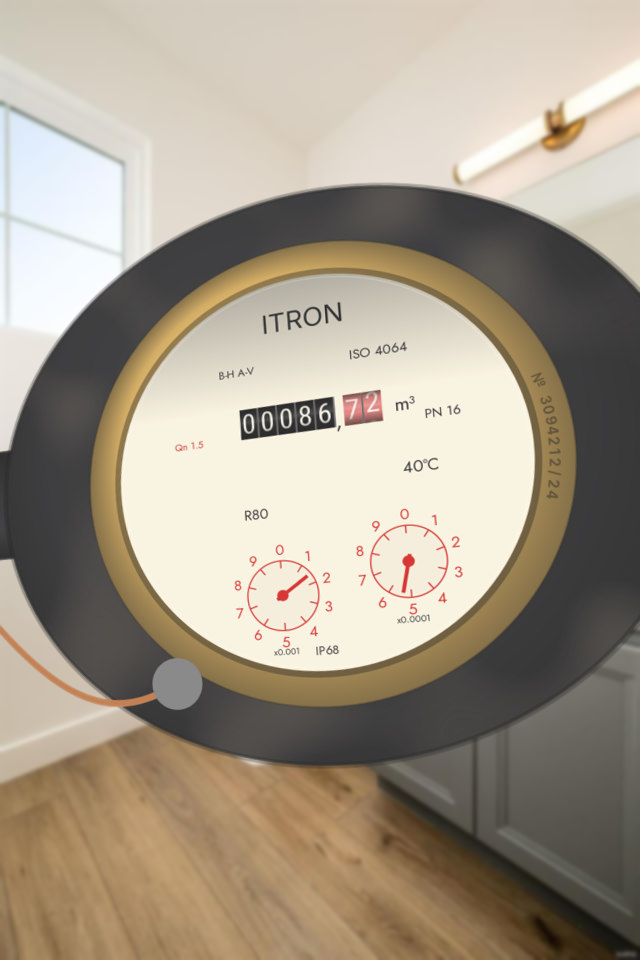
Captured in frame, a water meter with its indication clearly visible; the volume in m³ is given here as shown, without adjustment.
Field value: 86.7215 m³
